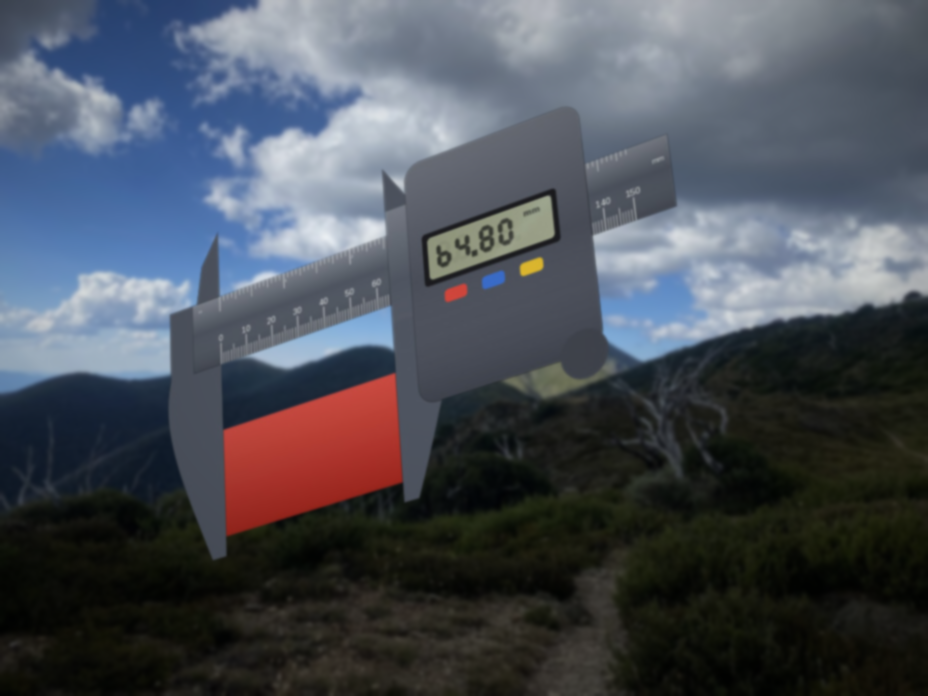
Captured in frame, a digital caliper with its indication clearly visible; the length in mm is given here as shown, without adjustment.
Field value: 64.80 mm
